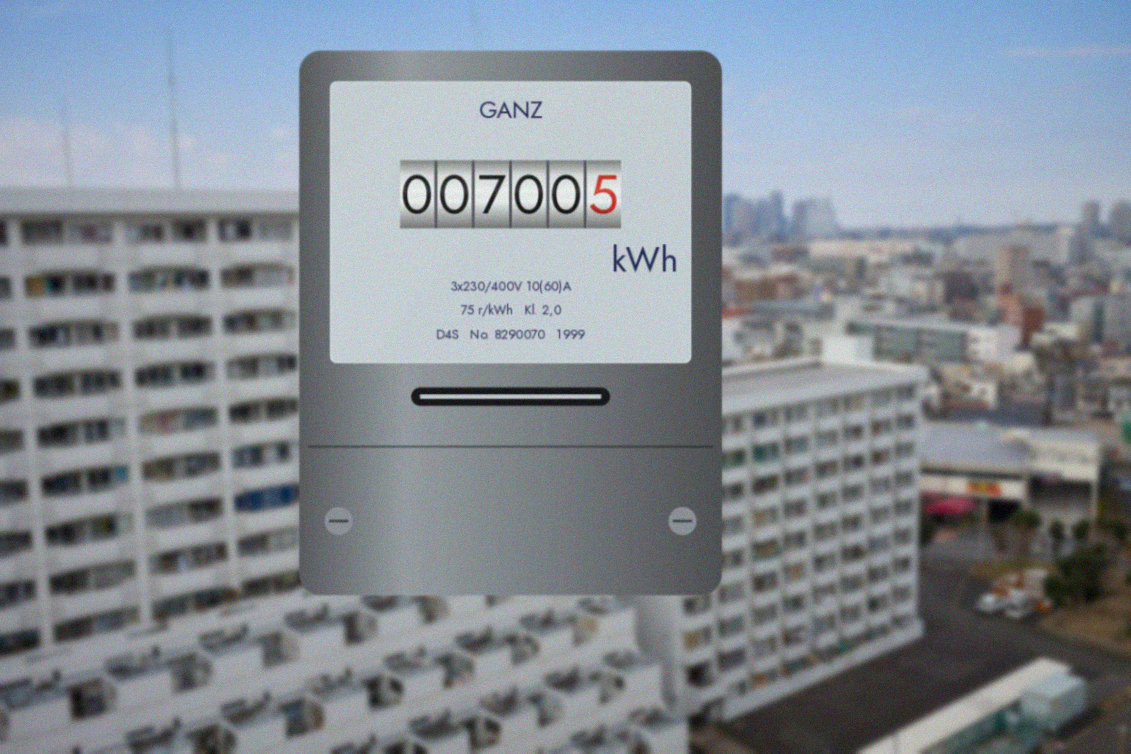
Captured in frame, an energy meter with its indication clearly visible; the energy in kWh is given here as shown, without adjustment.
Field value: 700.5 kWh
